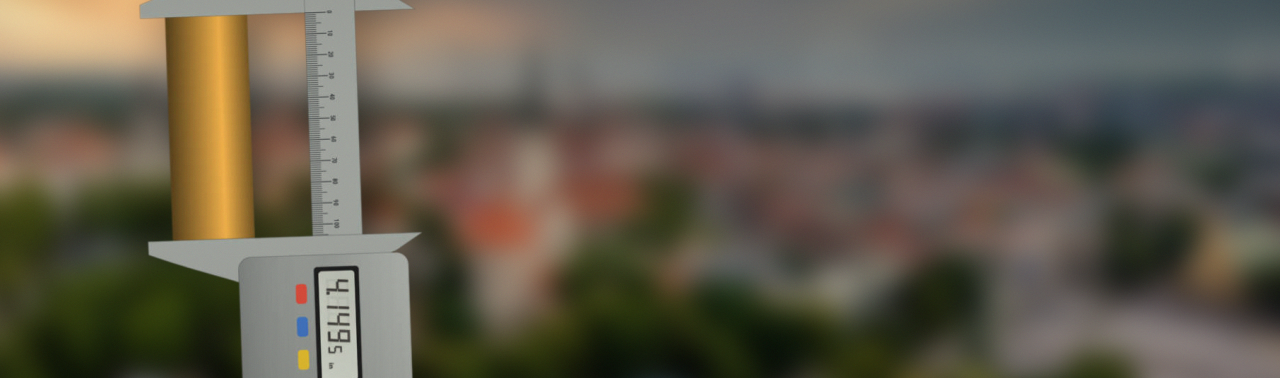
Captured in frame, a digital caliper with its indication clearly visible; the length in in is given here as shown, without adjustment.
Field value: 4.1495 in
